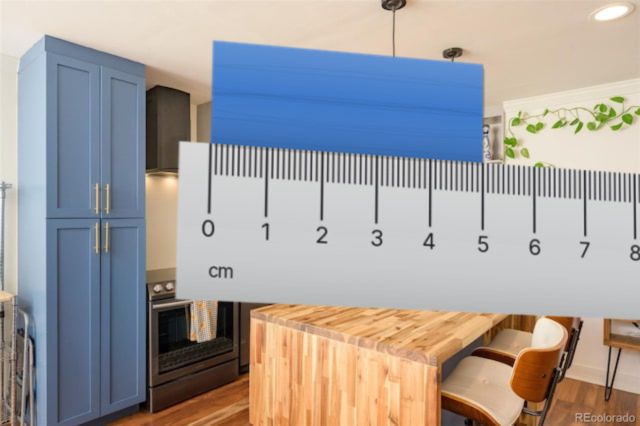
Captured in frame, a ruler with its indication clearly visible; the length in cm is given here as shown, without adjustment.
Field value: 5 cm
